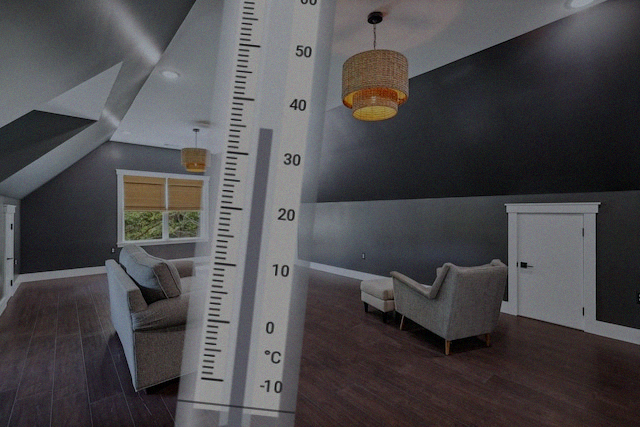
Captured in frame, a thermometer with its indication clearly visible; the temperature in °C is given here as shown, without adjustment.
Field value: 35 °C
